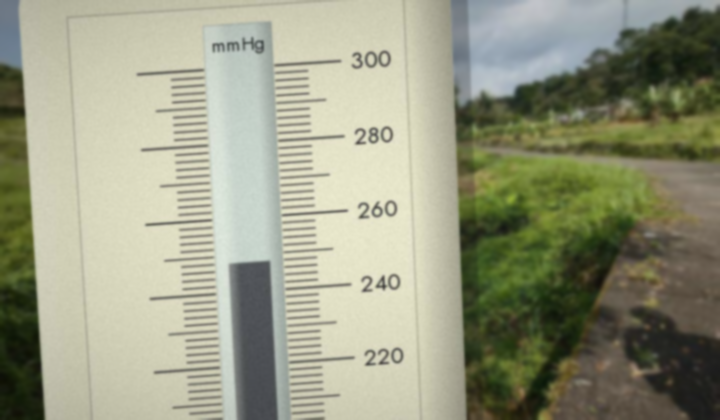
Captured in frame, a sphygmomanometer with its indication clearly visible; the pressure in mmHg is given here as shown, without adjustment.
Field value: 248 mmHg
